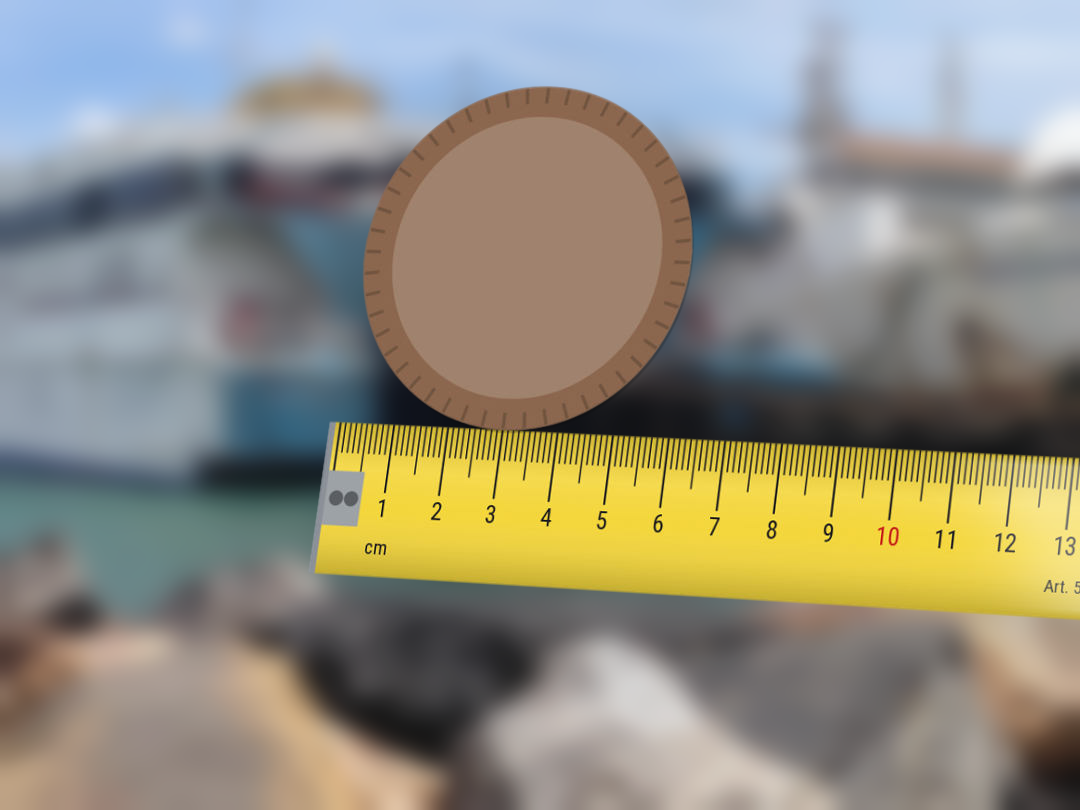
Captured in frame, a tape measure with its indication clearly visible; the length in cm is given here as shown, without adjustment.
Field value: 6 cm
